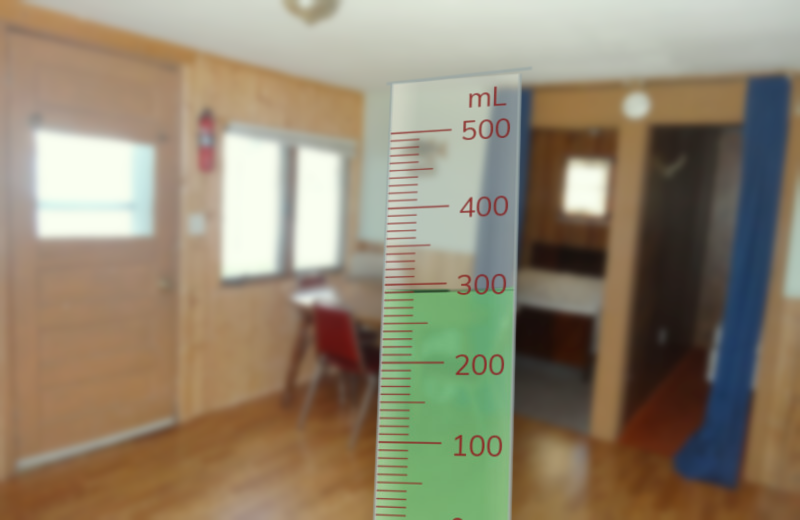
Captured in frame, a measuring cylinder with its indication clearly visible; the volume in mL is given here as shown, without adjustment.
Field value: 290 mL
